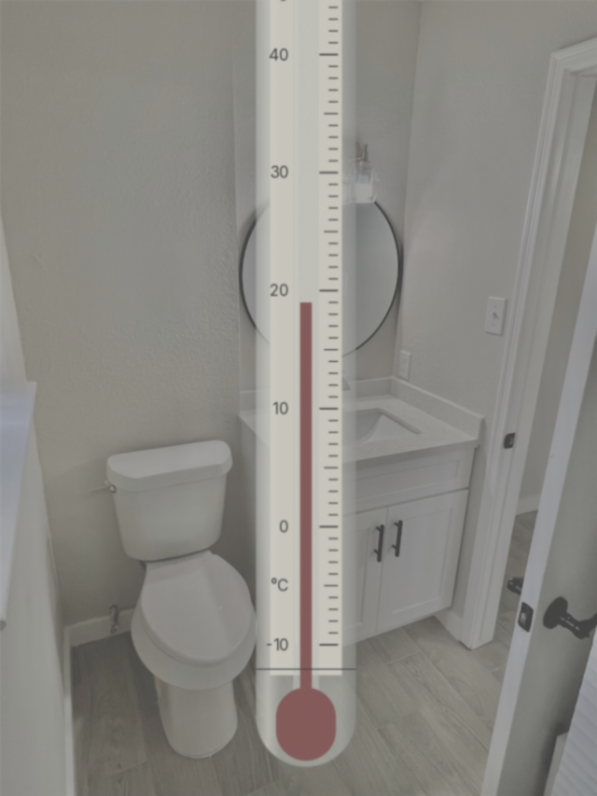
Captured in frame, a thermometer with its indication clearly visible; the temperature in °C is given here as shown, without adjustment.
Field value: 19 °C
